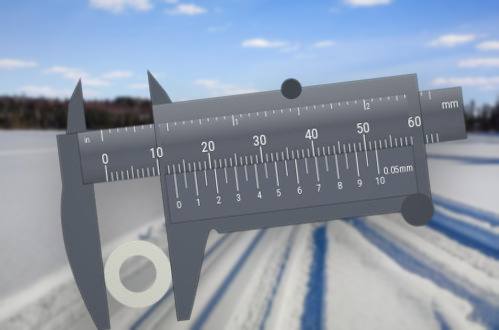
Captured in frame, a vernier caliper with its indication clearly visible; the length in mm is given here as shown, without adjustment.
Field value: 13.0 mm
